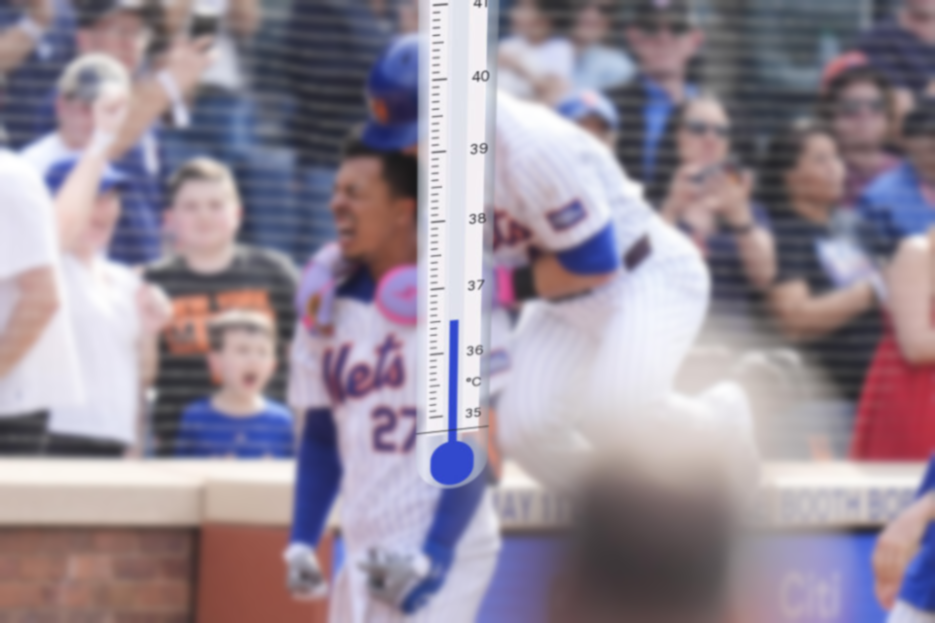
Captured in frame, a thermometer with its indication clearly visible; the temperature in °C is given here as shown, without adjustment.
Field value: 36.5 °C
